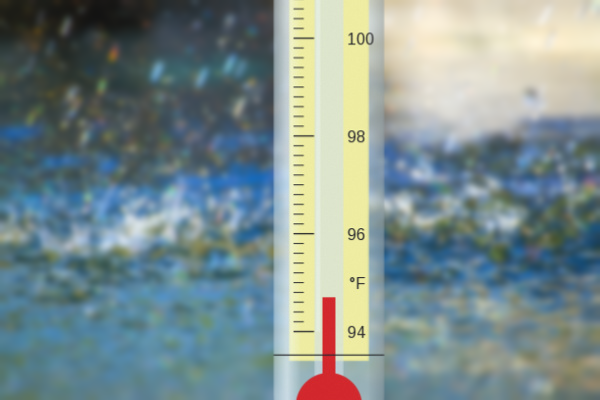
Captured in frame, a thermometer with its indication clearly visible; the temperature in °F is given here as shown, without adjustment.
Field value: 94.7 °F
